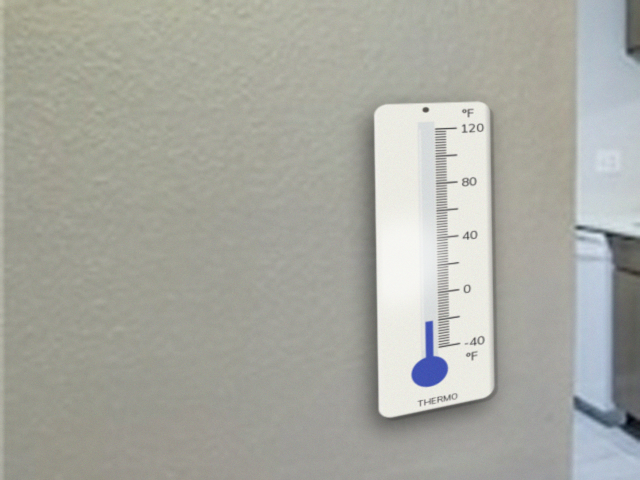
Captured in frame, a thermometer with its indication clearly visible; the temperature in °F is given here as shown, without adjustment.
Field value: -20 °F
